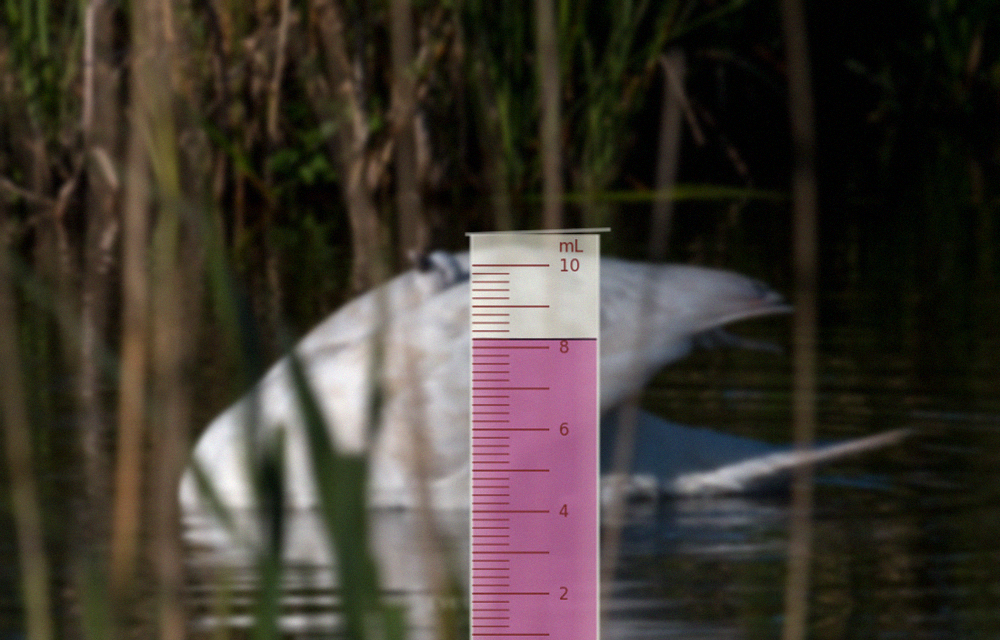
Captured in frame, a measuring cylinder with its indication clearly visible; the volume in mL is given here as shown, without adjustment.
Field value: 8.2 mL
